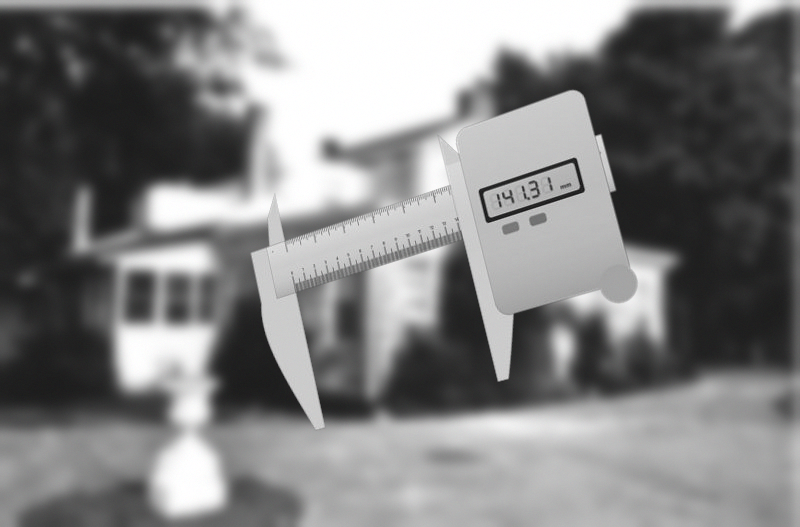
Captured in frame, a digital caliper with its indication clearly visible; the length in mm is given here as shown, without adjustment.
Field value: 141.31 mm
